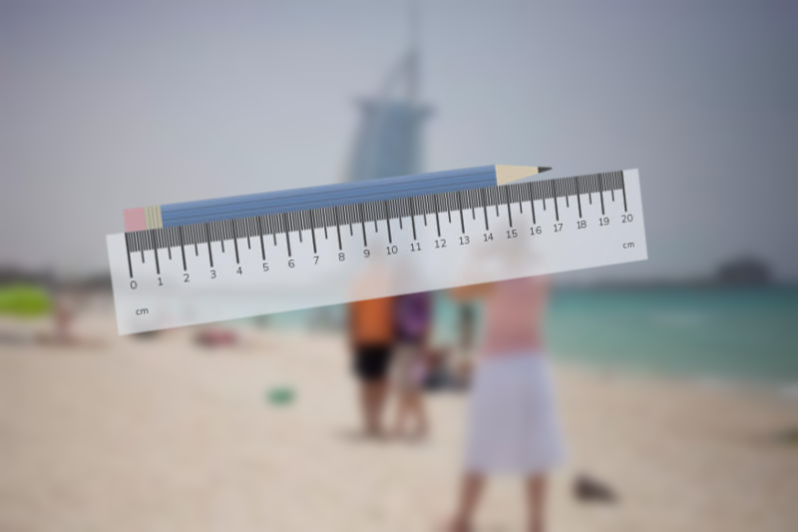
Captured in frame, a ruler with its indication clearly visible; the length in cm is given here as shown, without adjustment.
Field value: 17 cm
